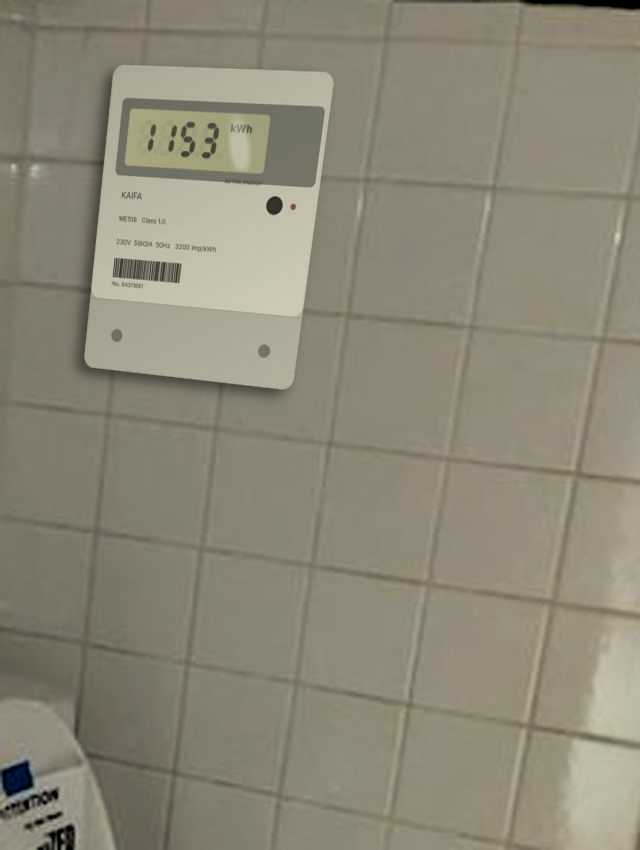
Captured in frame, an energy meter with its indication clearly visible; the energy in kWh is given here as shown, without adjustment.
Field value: 1153 kWh
